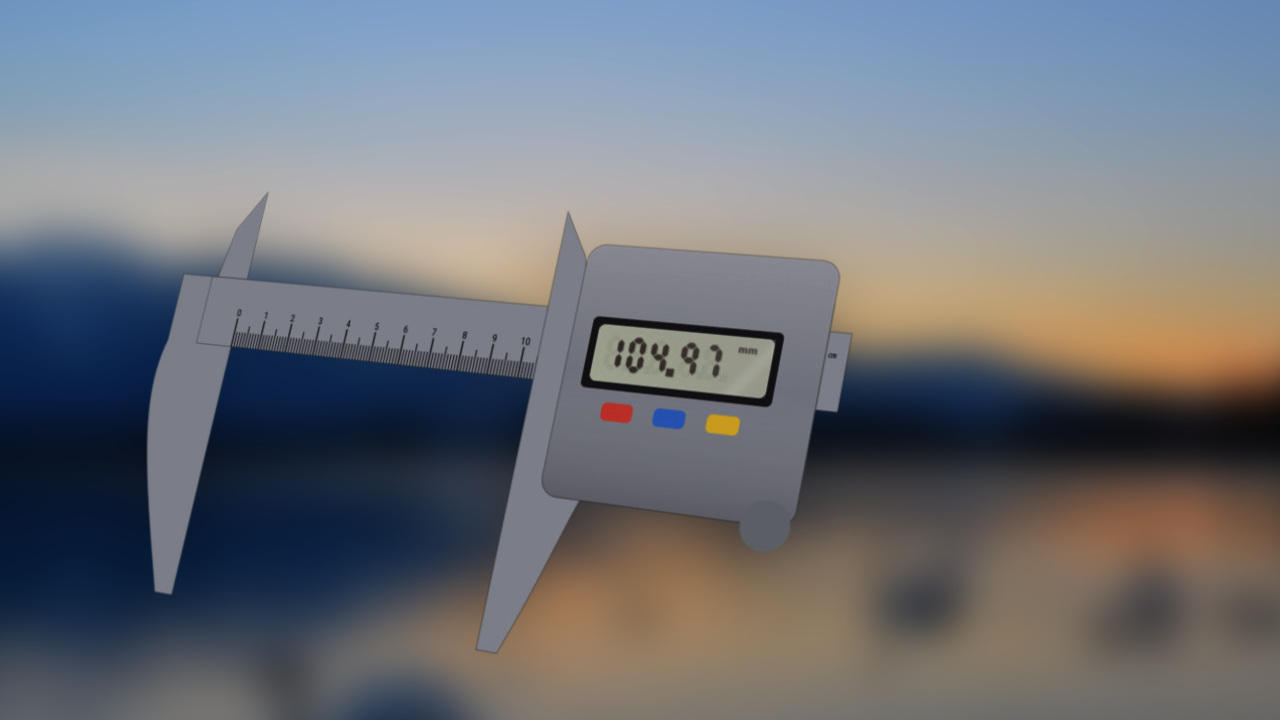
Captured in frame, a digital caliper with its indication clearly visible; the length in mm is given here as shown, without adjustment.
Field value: 104.97 mm
